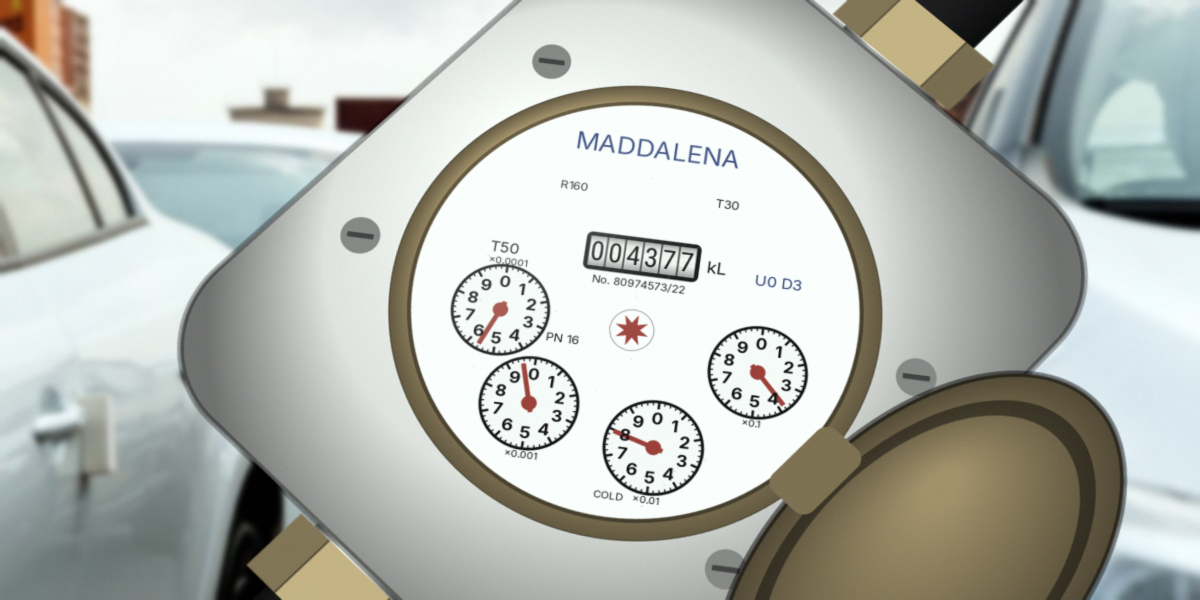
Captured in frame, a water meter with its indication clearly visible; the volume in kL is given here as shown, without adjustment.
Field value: 4377.3795 kL
